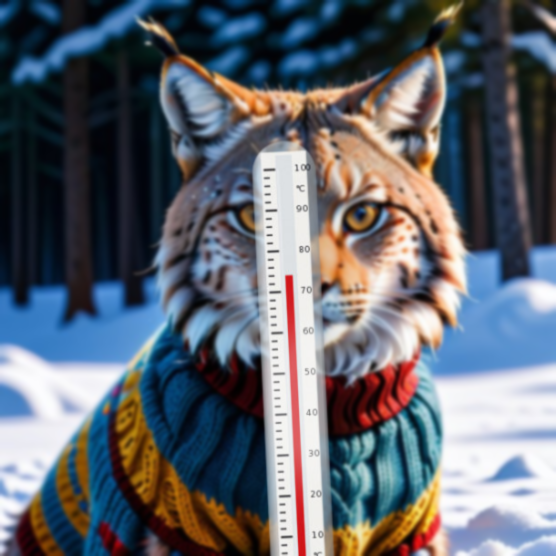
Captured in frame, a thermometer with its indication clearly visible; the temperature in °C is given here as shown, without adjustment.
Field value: 74 °C
